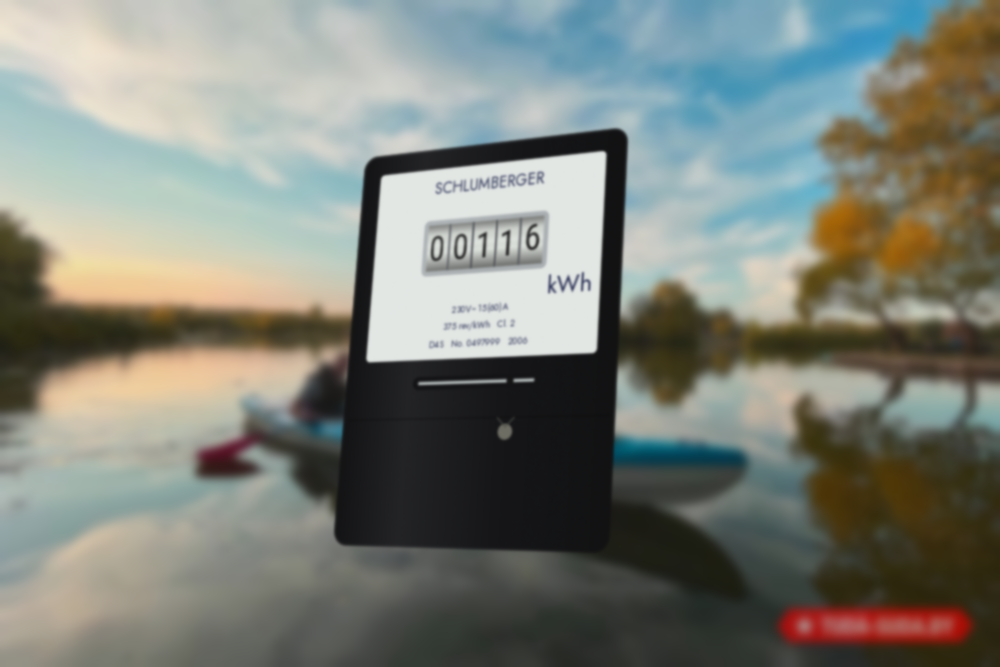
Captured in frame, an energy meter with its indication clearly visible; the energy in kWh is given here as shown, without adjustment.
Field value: 116 kWh
